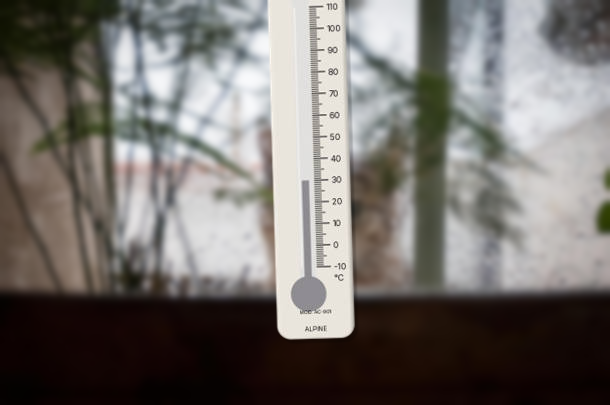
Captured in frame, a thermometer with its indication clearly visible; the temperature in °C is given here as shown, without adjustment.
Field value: 30 °C
